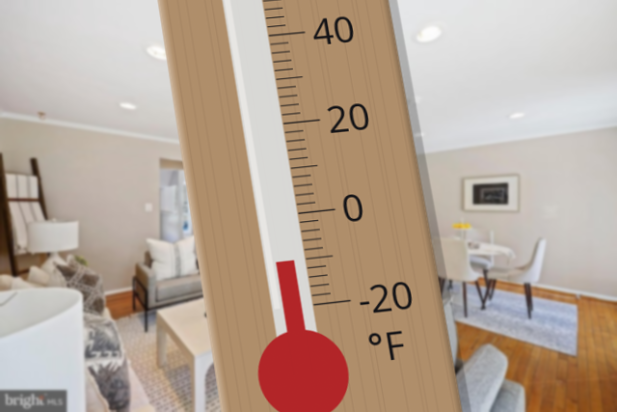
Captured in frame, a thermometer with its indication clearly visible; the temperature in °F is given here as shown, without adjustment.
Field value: -10 °F
